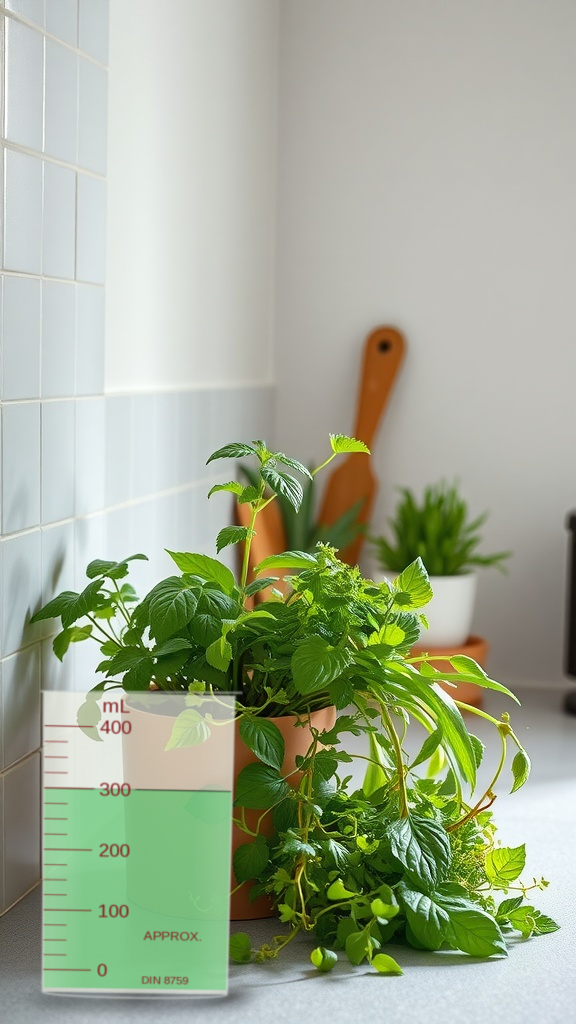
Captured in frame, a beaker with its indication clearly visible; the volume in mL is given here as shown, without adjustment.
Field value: 300 mL
